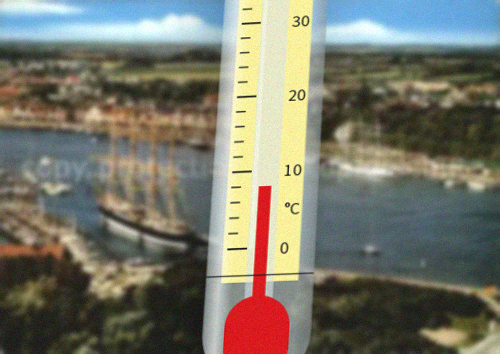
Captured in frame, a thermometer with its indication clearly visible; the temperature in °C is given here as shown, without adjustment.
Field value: 8 °C
